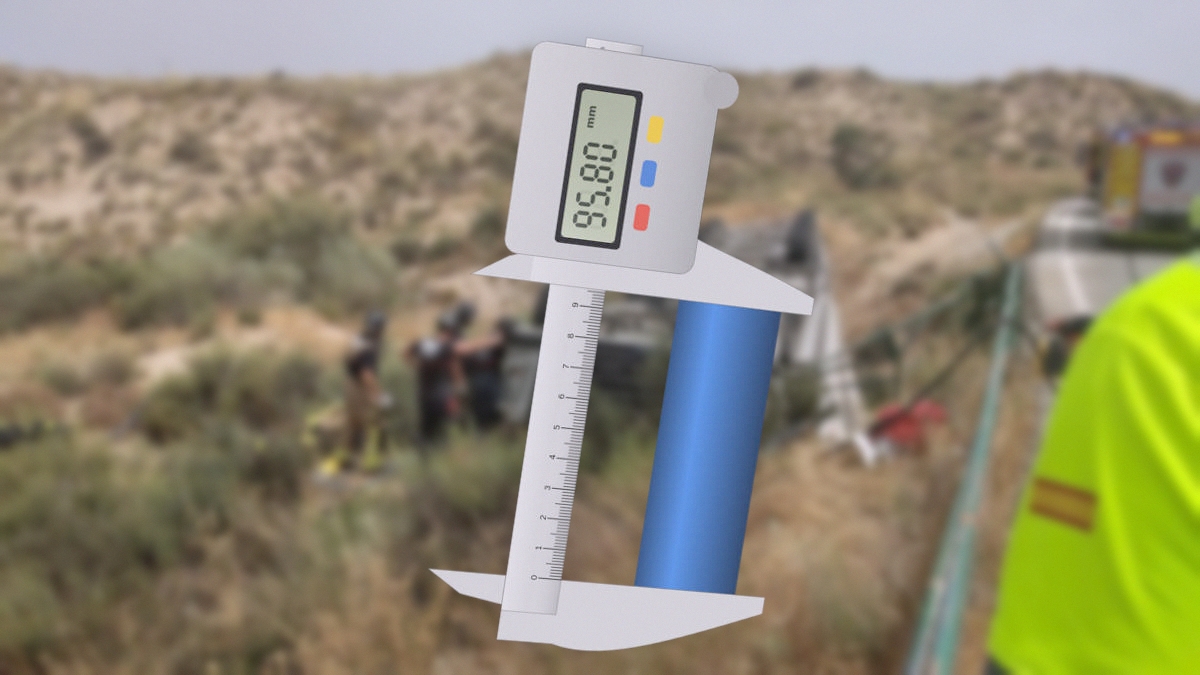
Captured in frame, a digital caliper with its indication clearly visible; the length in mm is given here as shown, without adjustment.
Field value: 95.80 mm
